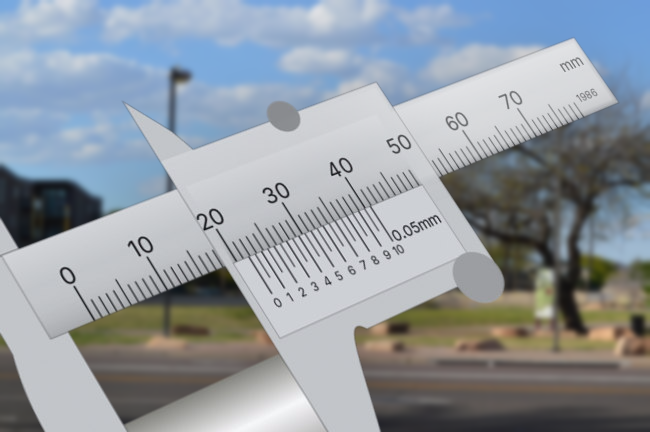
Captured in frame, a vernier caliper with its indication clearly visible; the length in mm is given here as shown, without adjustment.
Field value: 21.8 mm
